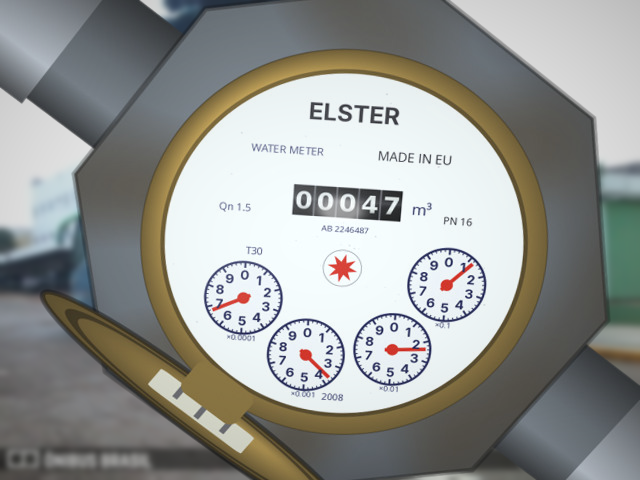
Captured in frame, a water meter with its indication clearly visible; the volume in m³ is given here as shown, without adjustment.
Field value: 47.1236 m³
